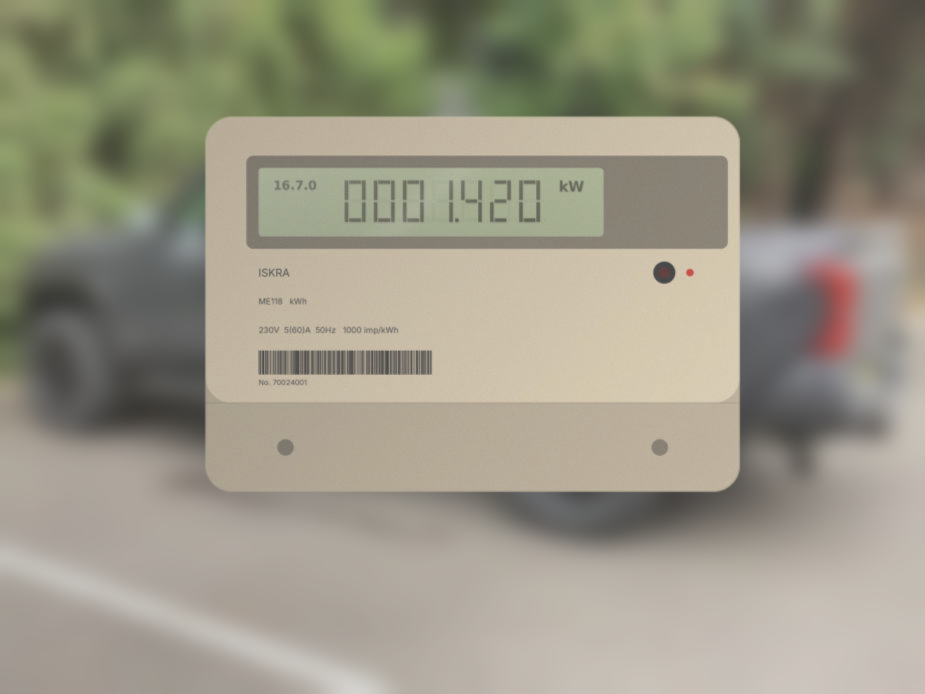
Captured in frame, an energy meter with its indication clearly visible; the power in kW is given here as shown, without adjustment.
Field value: 1.420 kW
